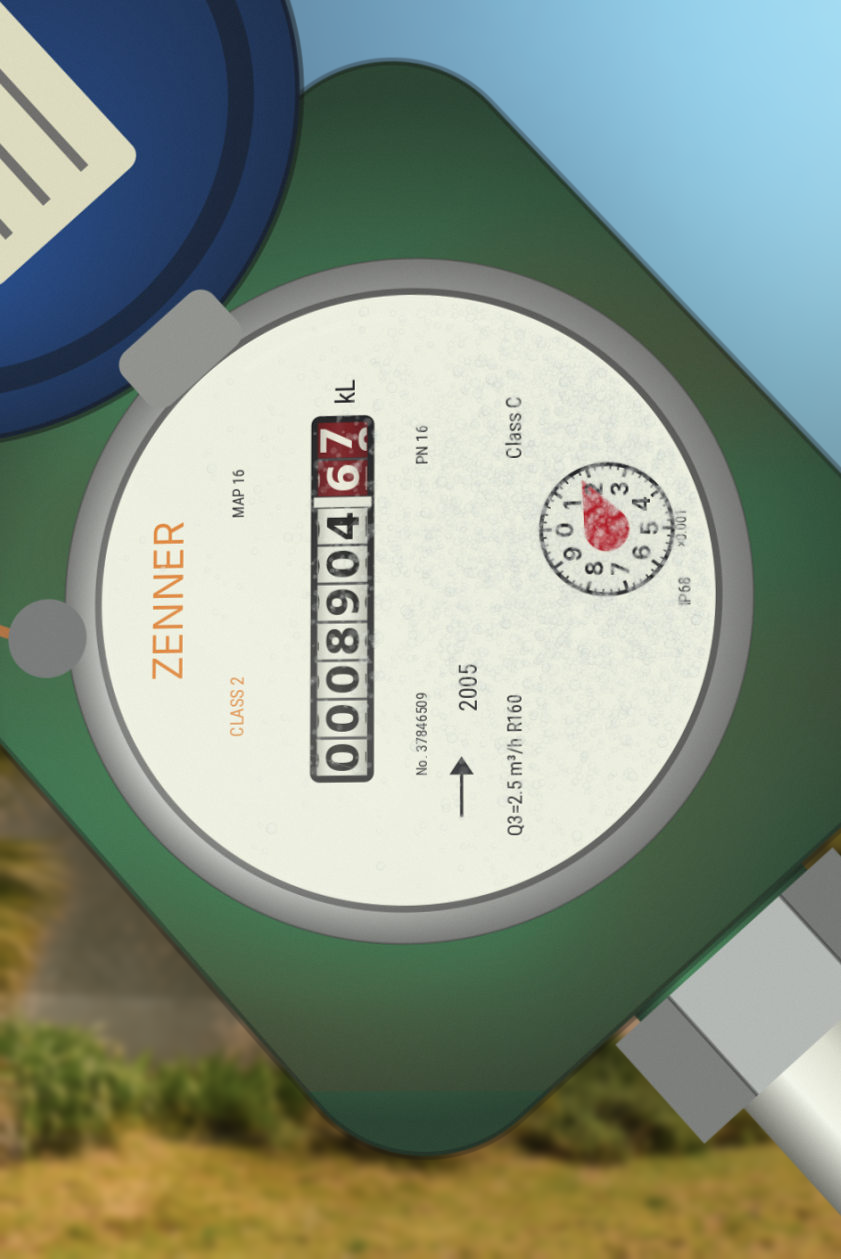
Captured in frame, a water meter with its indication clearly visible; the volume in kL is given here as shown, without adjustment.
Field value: 8904.671 kL
